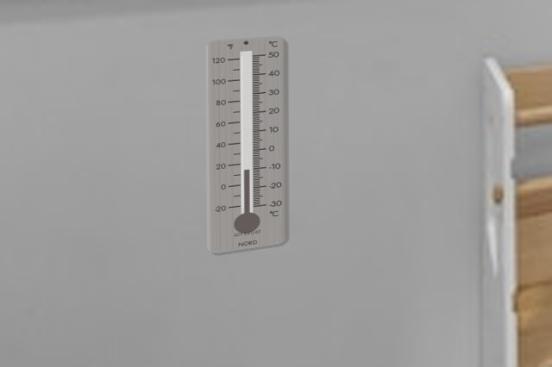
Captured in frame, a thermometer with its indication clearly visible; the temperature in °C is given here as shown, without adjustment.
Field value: -10 °C
